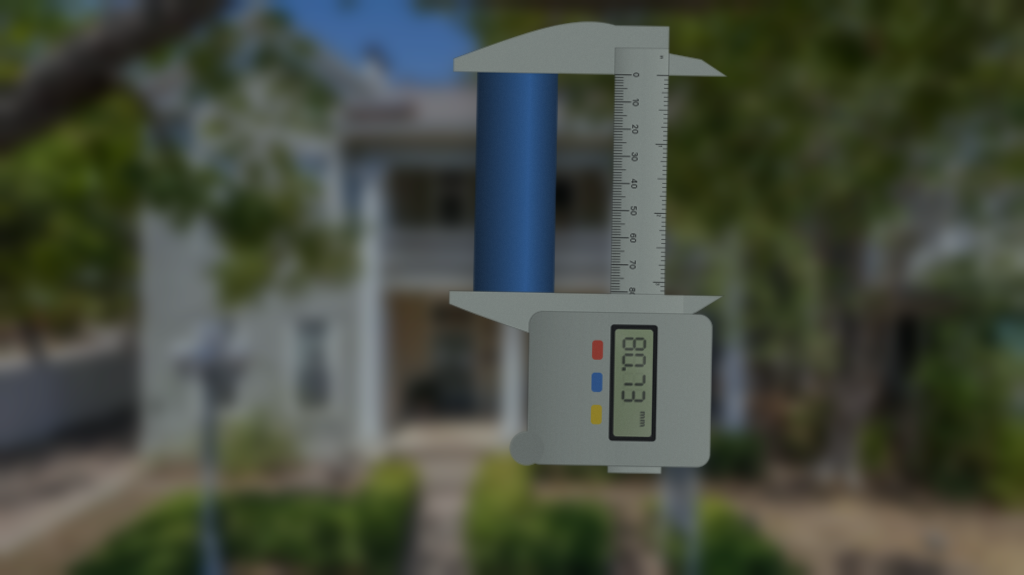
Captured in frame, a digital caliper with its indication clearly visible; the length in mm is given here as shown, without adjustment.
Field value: 80.73 mm
